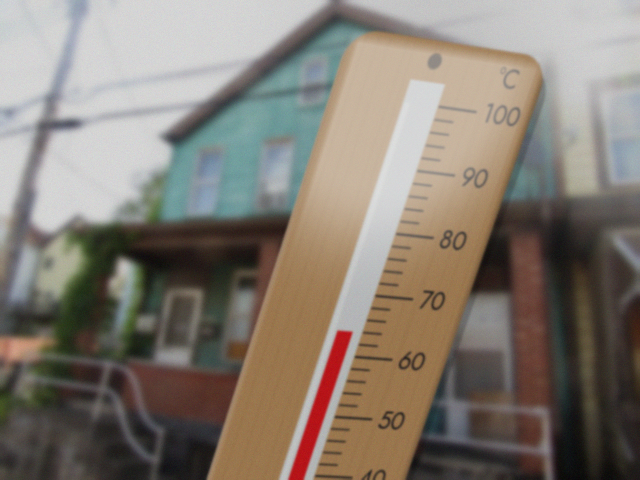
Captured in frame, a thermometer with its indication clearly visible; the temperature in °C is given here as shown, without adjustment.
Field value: 64 °C
